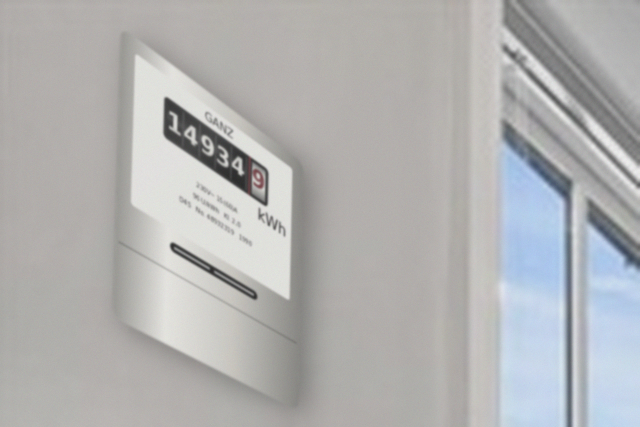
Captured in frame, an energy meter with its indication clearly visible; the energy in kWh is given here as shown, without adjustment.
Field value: 14934.9 kWh
